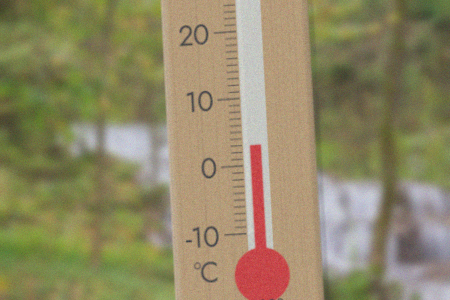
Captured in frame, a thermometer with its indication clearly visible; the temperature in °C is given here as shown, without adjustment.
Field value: 3 °C
